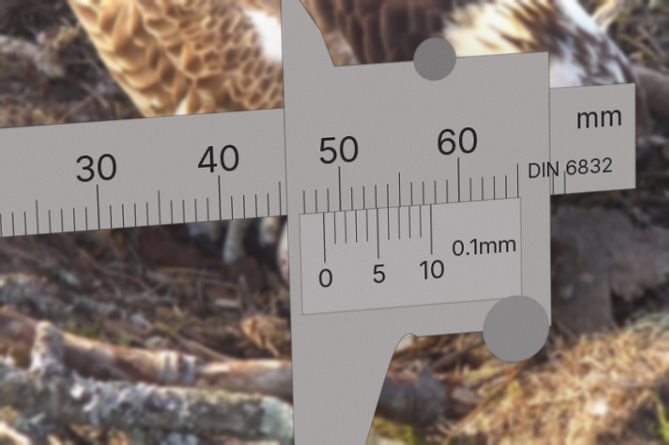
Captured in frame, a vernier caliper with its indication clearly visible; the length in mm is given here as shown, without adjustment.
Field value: 48.6 mm
